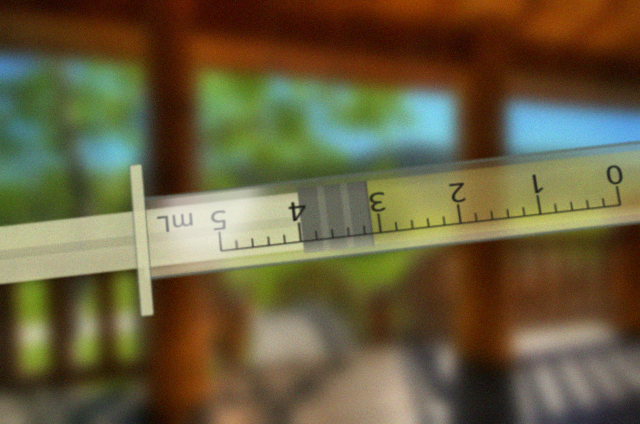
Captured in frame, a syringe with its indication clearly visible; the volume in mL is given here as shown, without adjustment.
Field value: 3.1 mL
